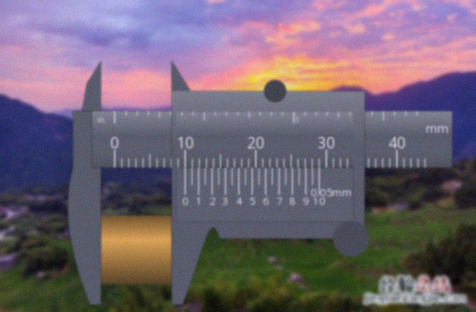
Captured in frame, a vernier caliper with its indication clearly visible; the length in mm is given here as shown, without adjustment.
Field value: 10.0 mm
